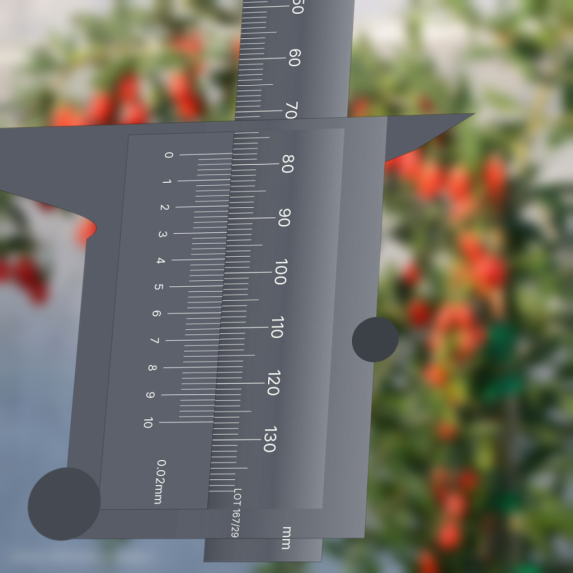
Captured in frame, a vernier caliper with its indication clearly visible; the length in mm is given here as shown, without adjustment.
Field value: 77.8 mm
